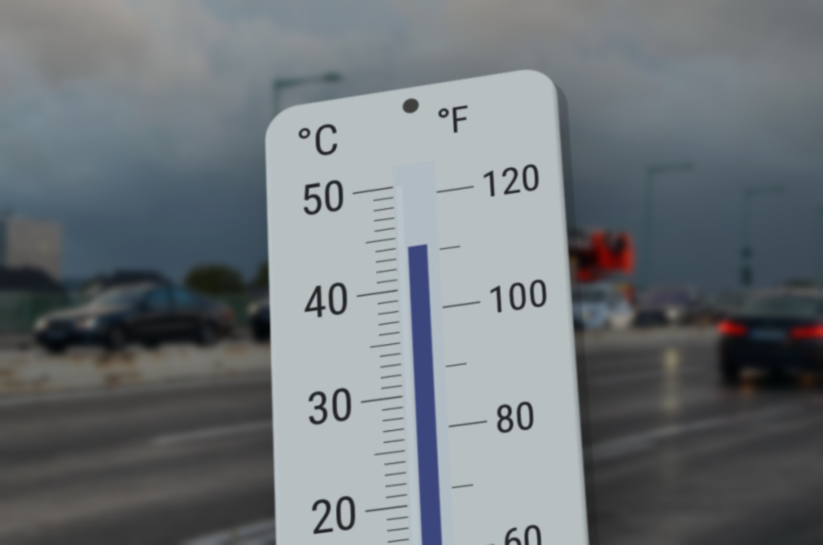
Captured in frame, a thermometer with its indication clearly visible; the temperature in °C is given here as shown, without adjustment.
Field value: 44 °C
